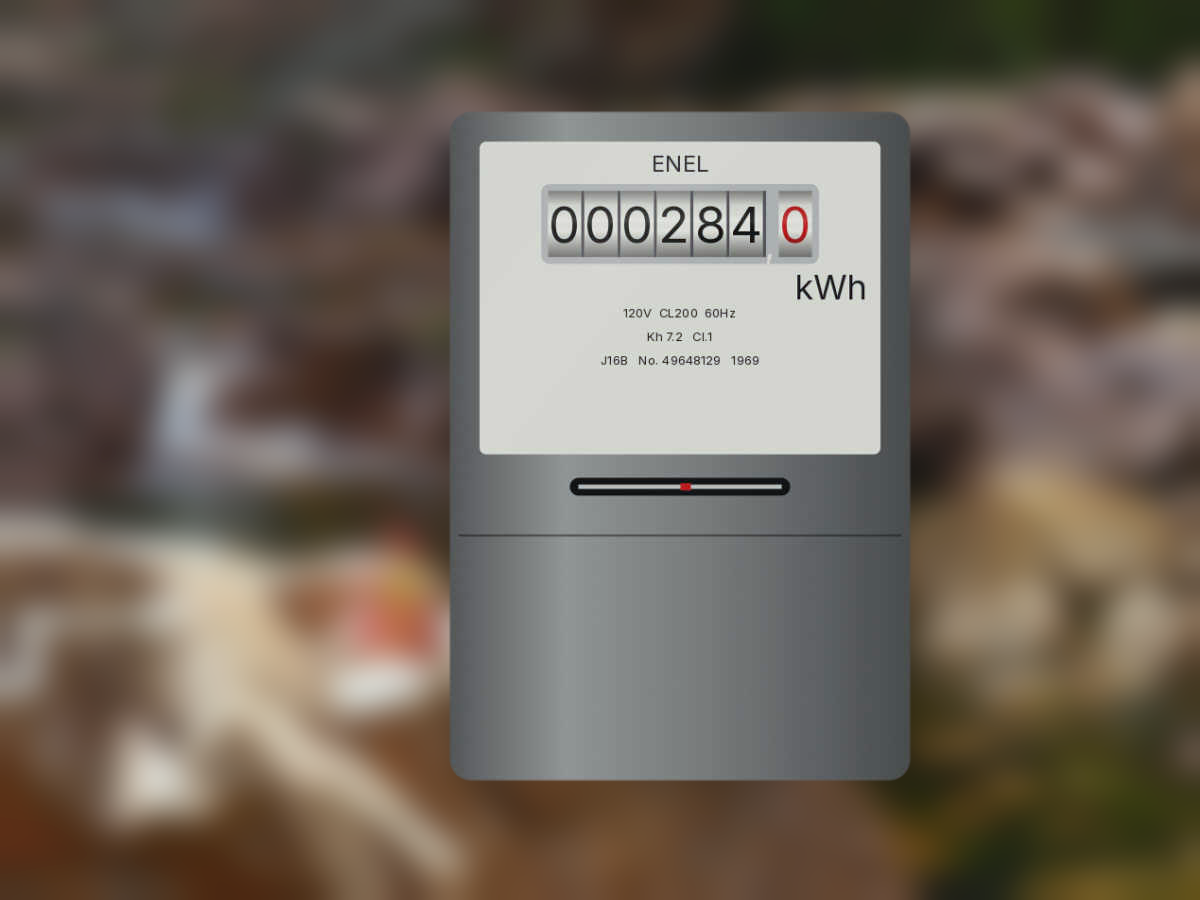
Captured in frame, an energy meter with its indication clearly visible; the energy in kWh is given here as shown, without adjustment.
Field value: 284.0 kWh
